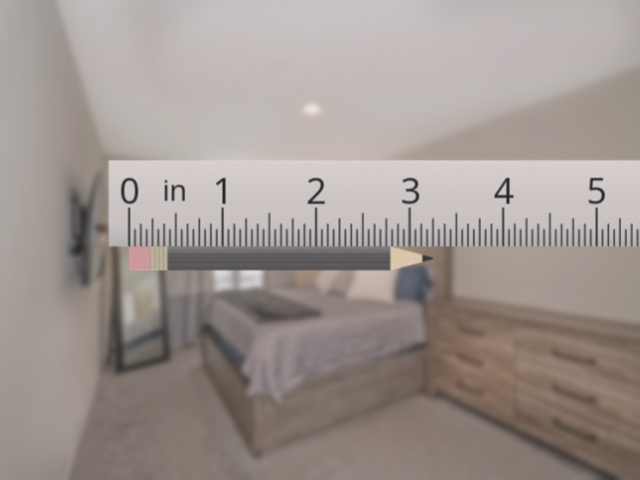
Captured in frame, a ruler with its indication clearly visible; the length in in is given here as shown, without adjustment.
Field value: 3.25 in
